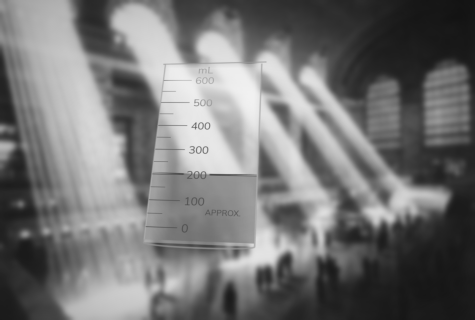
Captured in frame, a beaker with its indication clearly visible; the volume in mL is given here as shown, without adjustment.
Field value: 200 mL
